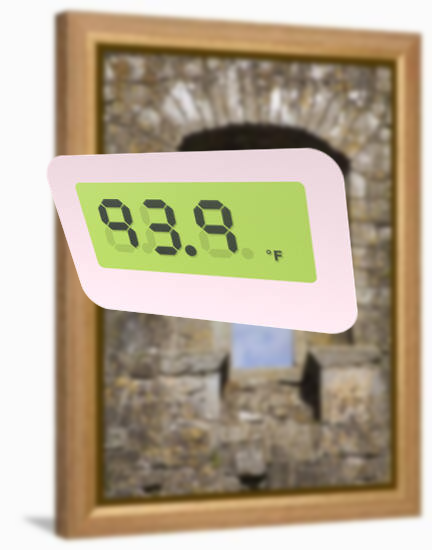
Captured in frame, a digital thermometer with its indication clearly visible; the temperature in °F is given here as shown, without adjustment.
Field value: 93.9 °F
